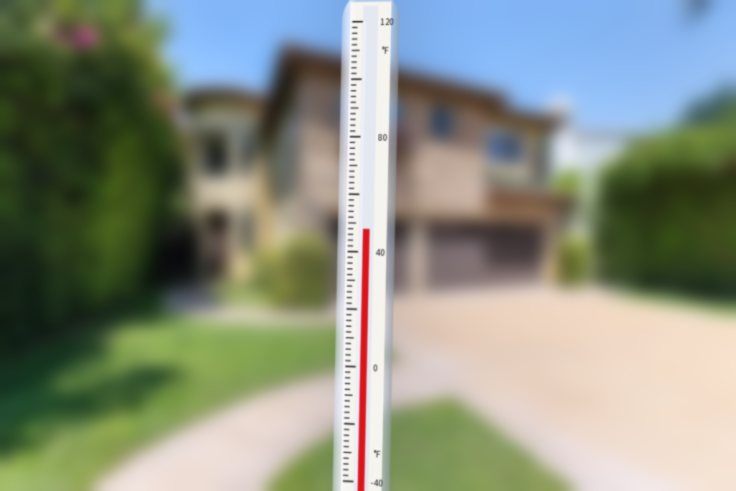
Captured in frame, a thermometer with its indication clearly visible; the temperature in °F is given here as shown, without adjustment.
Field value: 48 °F
